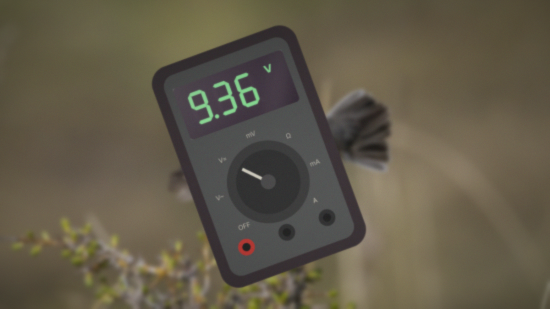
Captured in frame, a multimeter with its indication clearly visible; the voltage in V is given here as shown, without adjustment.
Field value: 9.36 V
